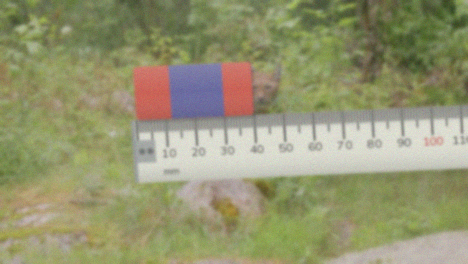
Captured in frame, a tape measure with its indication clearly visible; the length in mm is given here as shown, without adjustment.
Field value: 40 mm
